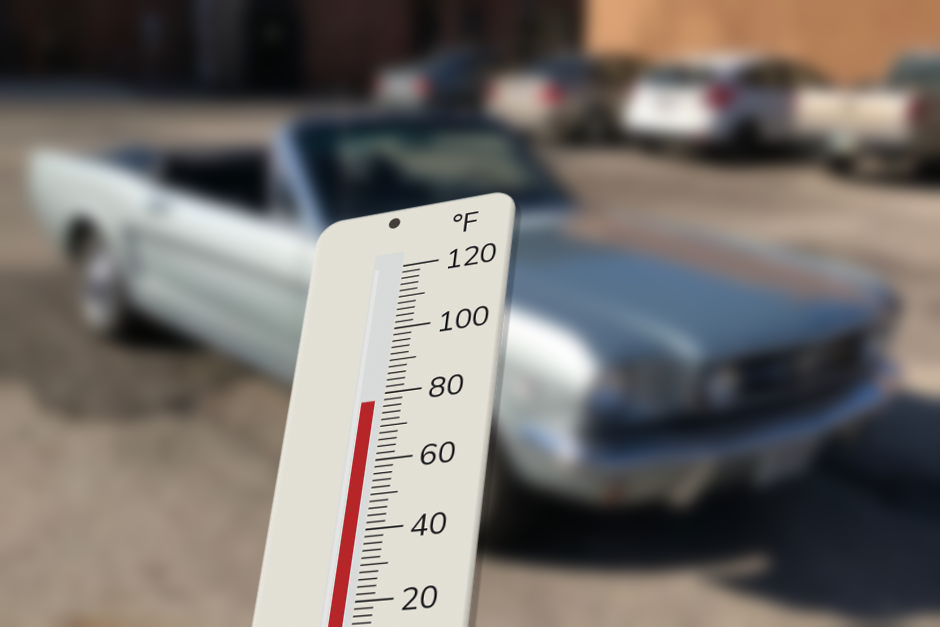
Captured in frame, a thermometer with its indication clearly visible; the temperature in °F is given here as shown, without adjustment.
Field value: 78 °F
